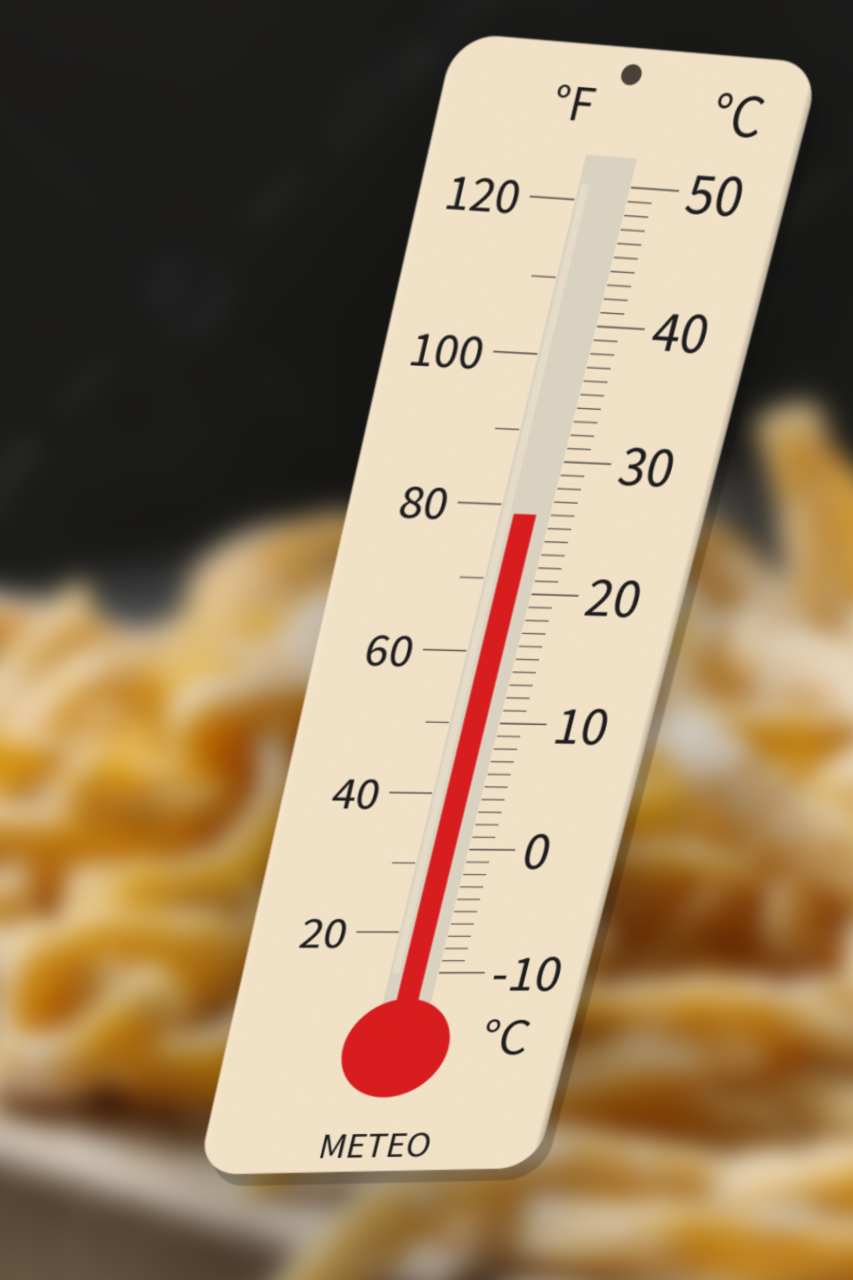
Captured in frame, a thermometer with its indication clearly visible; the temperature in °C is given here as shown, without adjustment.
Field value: 26 °C
